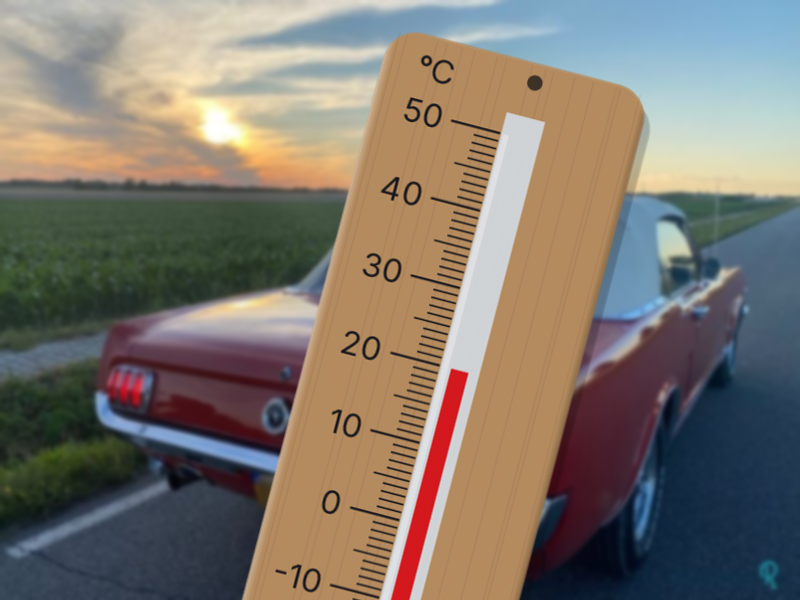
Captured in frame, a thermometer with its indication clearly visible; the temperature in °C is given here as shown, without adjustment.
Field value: 20 °C
